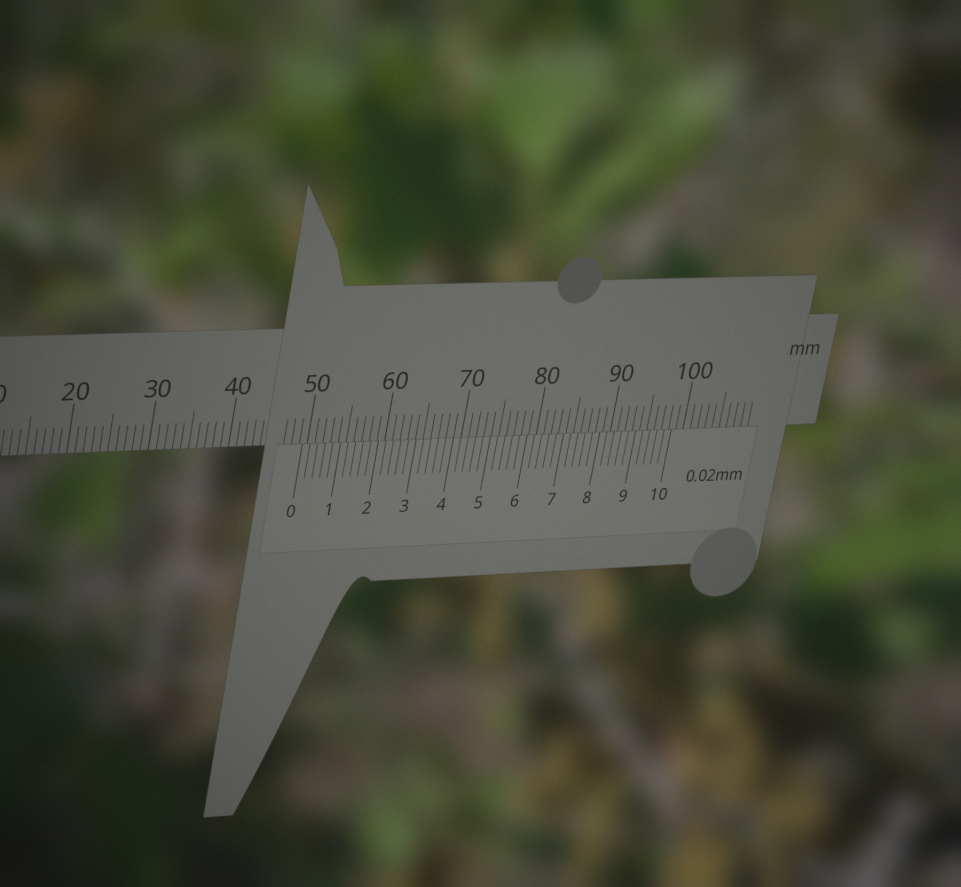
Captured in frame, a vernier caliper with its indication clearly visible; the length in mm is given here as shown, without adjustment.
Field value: 49.4 mm
